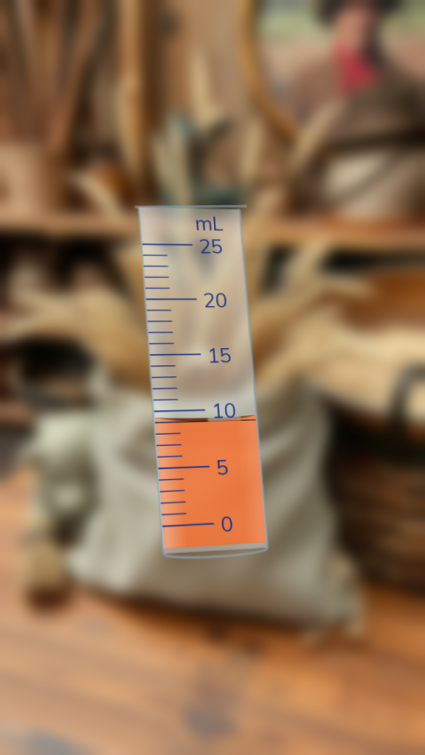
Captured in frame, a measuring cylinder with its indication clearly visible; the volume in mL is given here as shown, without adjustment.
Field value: 9 mL
